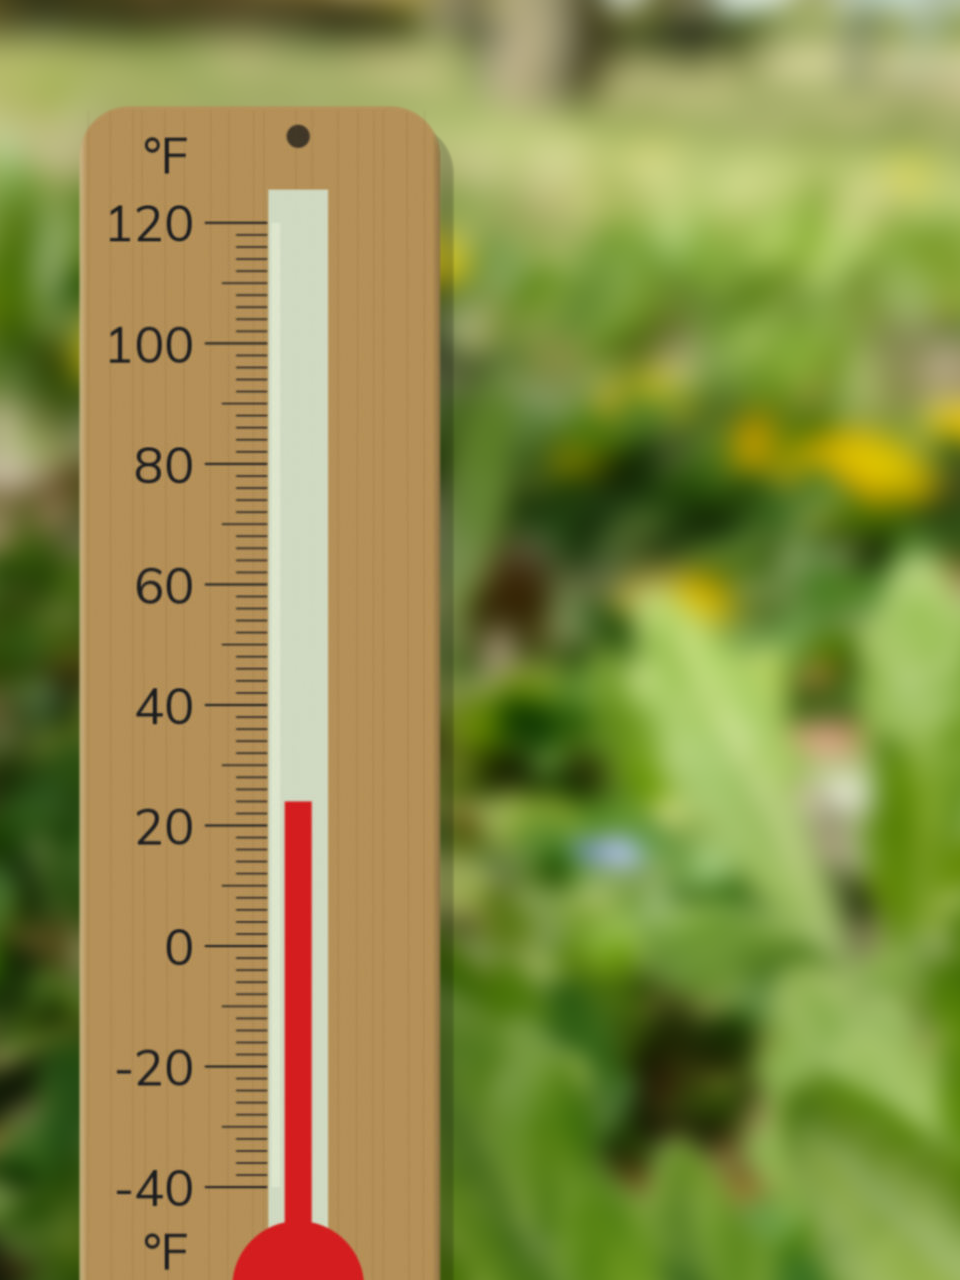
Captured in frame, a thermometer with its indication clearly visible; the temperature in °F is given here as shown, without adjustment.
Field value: 24 °F
